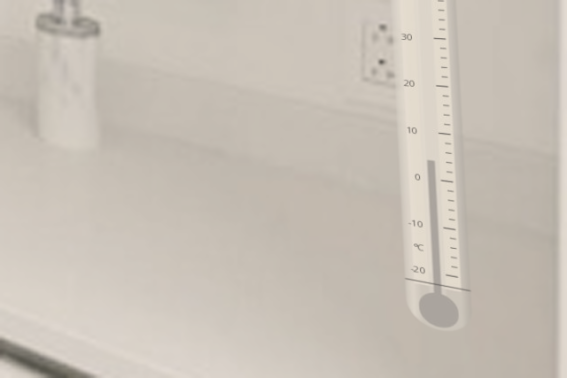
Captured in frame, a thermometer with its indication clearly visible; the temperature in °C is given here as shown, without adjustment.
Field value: 4 °C
